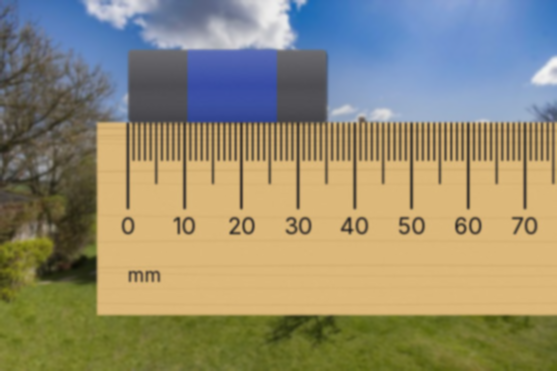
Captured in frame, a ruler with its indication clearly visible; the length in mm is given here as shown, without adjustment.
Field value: 35 mm
